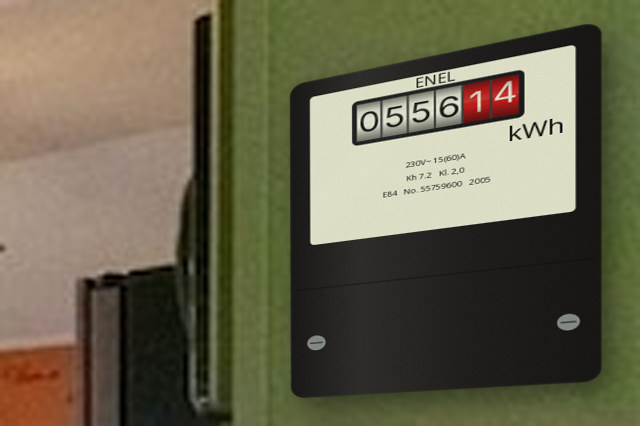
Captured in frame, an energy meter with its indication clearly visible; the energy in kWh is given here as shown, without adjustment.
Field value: 556.14 kWh
